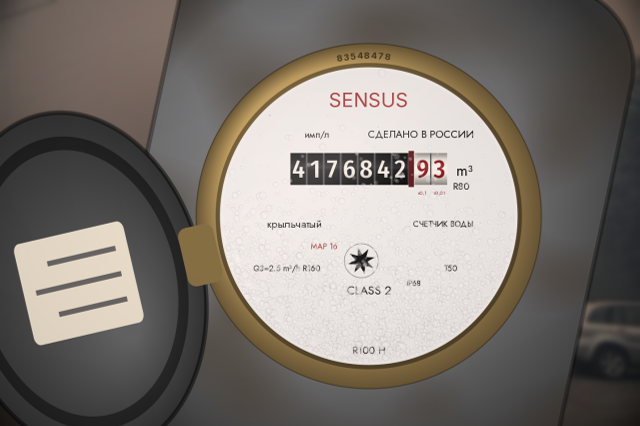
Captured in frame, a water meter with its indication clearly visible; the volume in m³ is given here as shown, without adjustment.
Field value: 4176842.93 m³
